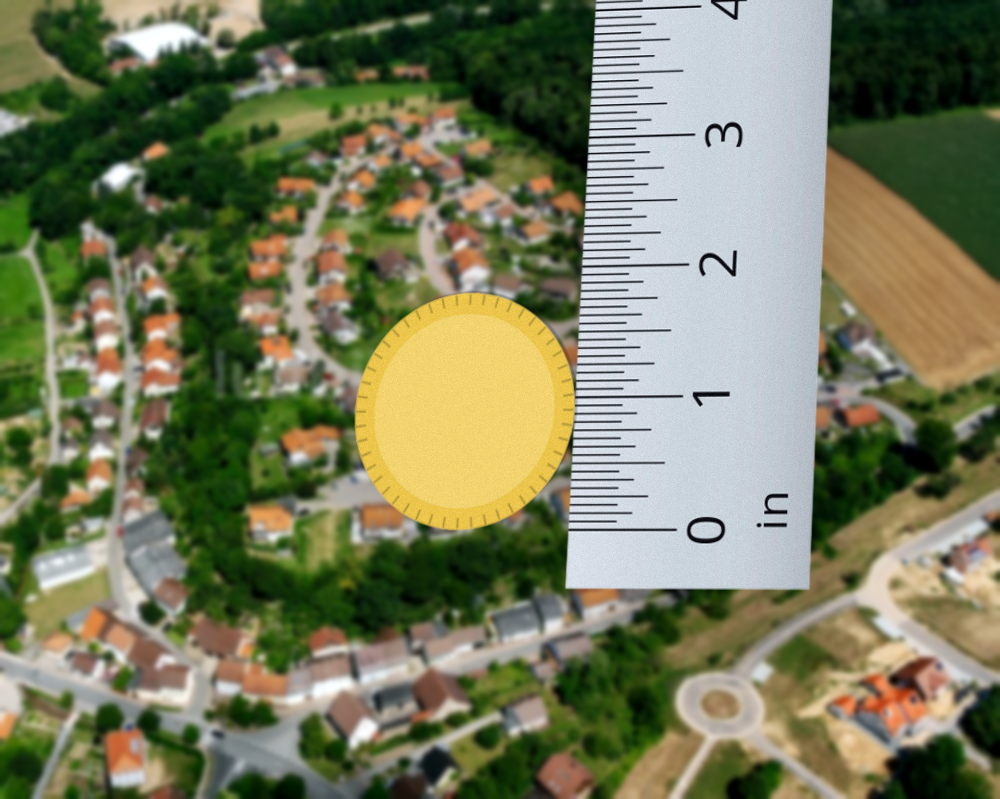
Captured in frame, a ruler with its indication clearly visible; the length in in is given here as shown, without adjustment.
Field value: 1.8125 in
